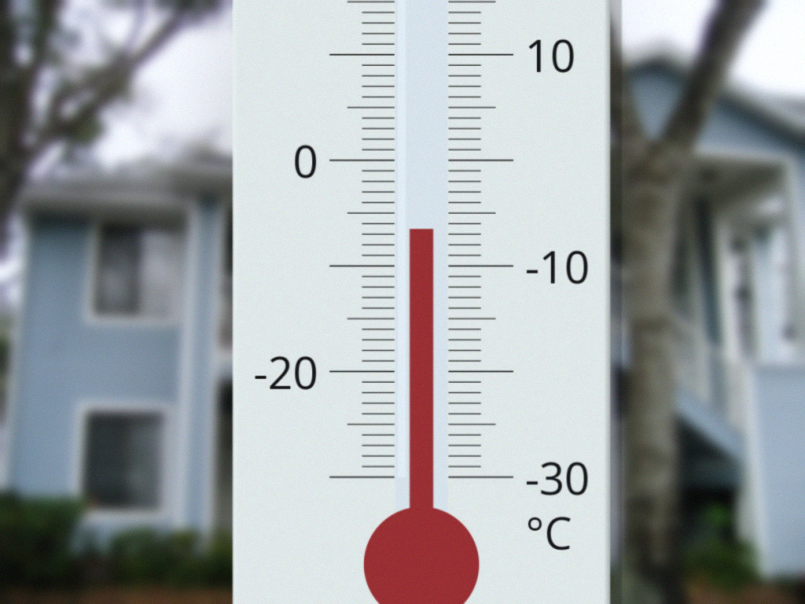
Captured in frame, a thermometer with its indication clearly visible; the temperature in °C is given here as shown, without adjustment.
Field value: -6.5 °C
